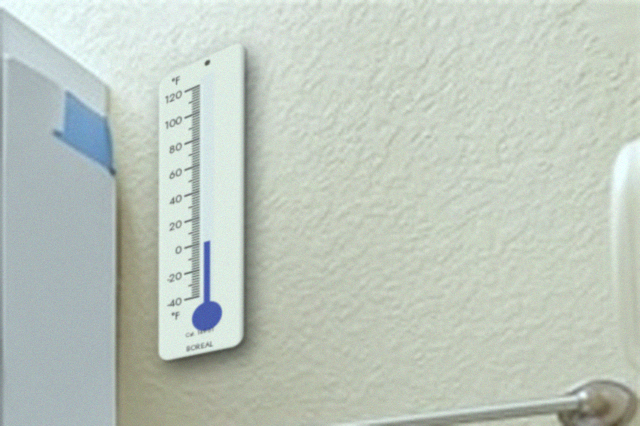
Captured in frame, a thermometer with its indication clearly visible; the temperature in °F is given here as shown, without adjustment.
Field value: 0 °F
